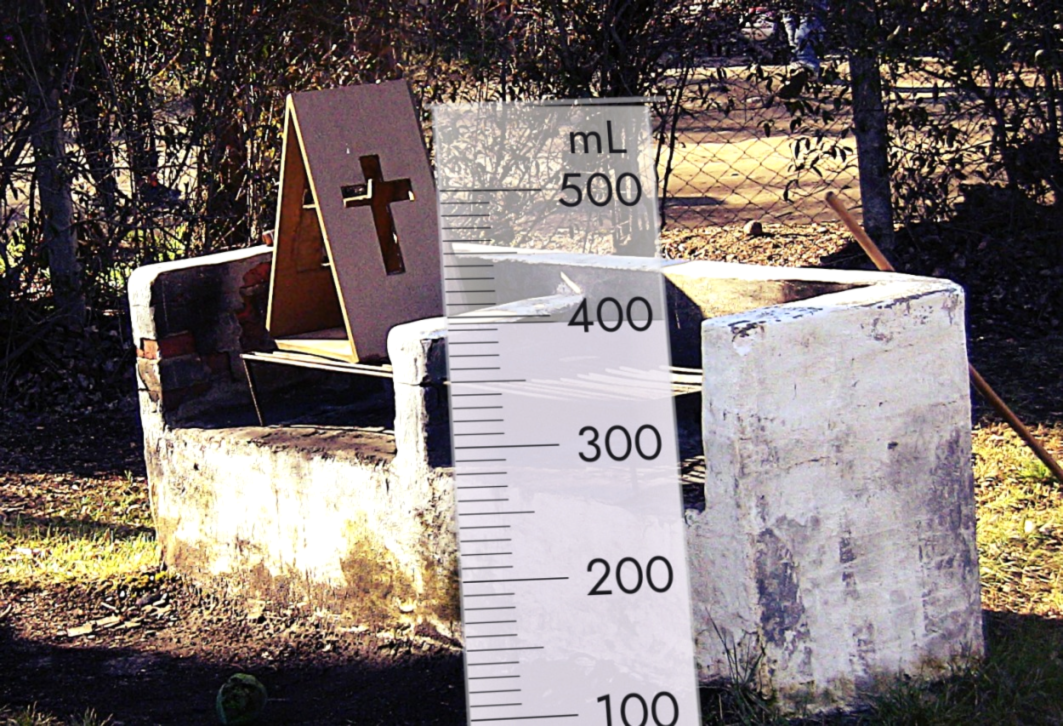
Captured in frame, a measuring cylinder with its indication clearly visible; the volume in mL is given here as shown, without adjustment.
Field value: 395 mL
